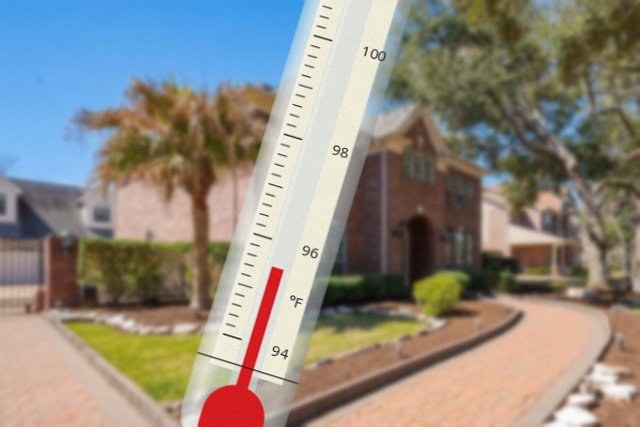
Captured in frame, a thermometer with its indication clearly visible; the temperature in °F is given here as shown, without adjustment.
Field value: 95.5 °F
